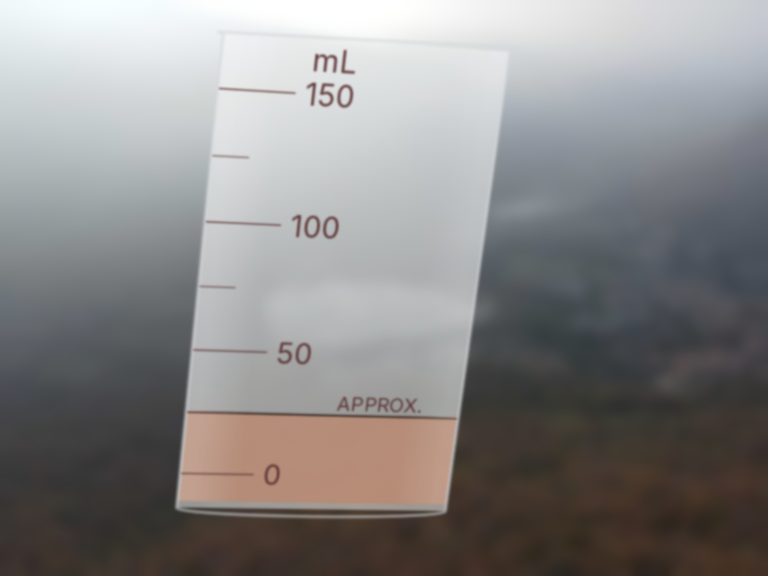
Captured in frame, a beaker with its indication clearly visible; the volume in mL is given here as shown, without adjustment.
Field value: 25 mL
